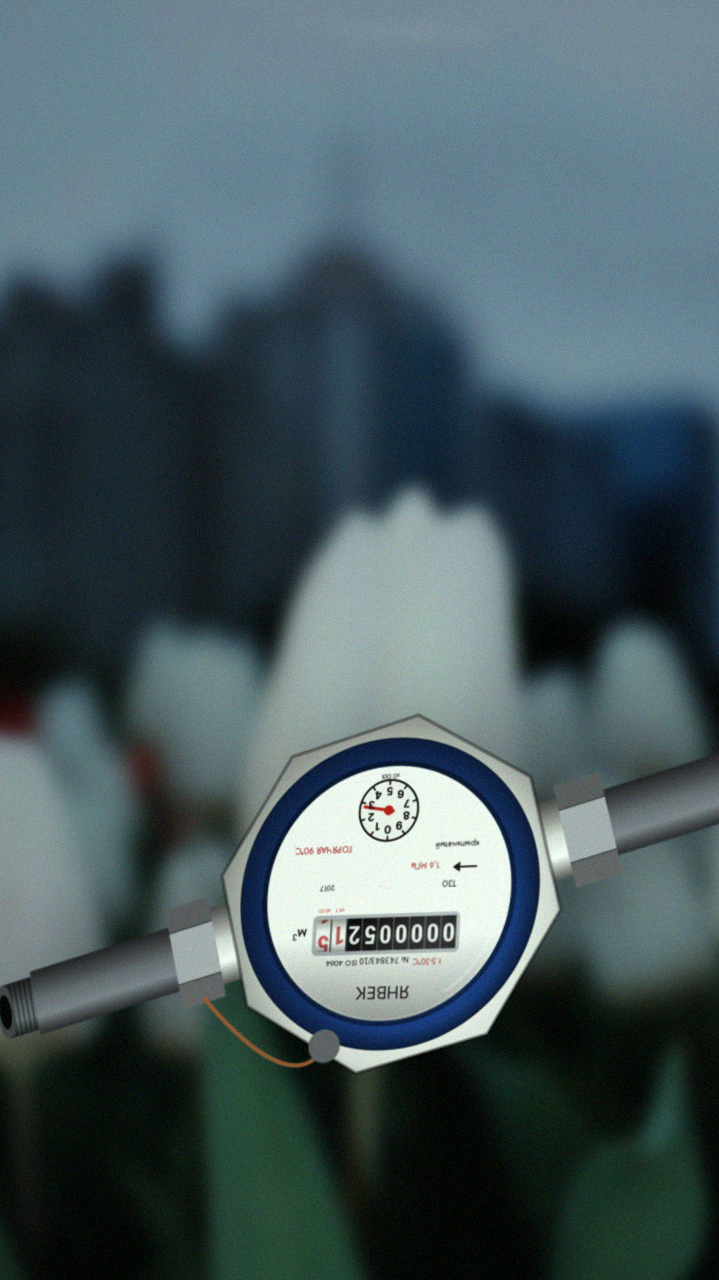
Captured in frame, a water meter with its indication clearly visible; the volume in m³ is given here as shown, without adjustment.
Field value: 52.152 m³
